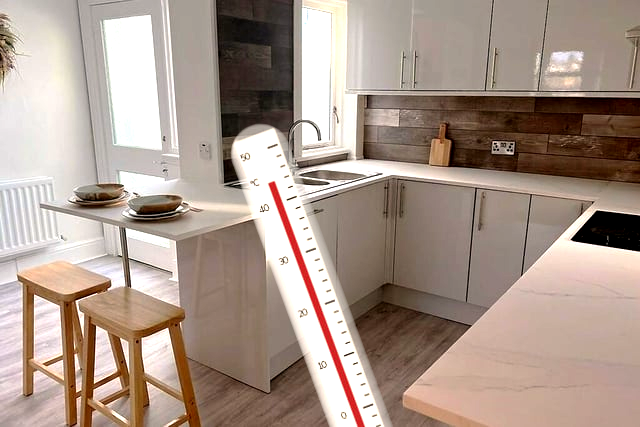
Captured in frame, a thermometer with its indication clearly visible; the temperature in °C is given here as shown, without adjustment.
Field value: 44 °C
